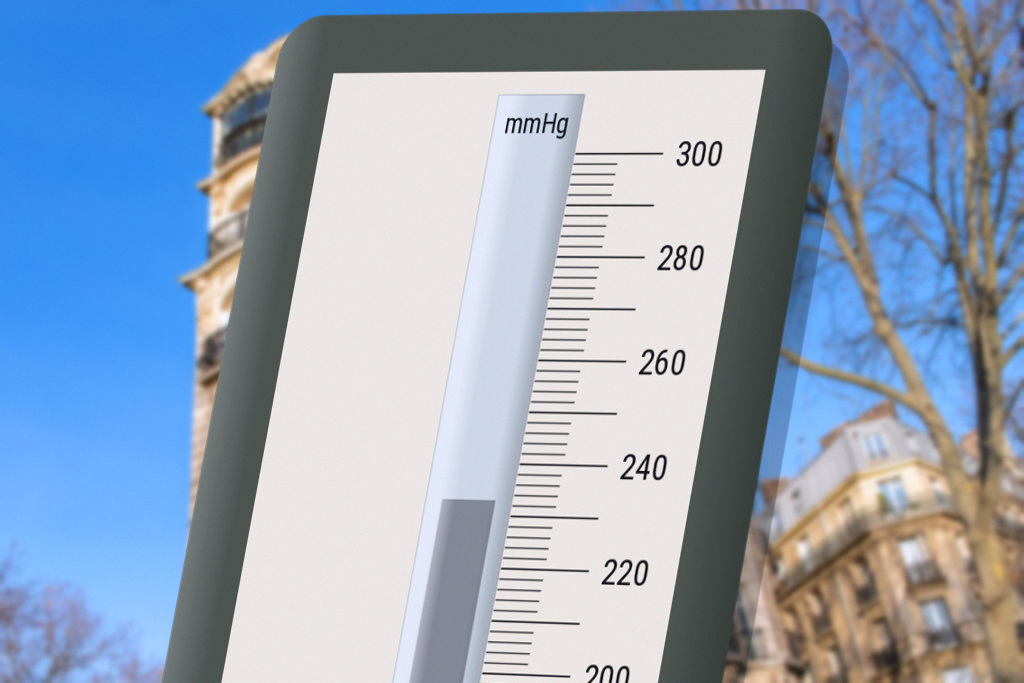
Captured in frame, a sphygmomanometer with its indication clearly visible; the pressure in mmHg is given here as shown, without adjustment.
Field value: 233 mmHg
